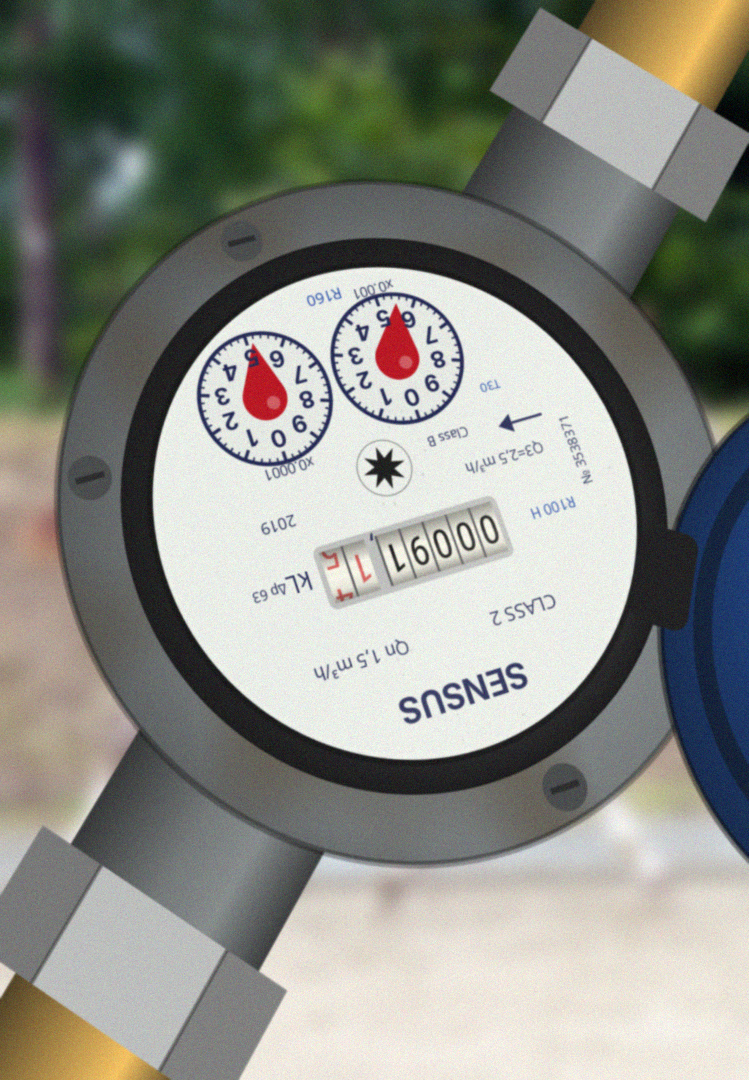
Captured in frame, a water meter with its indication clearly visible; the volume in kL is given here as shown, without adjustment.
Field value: 91.1455 kL
